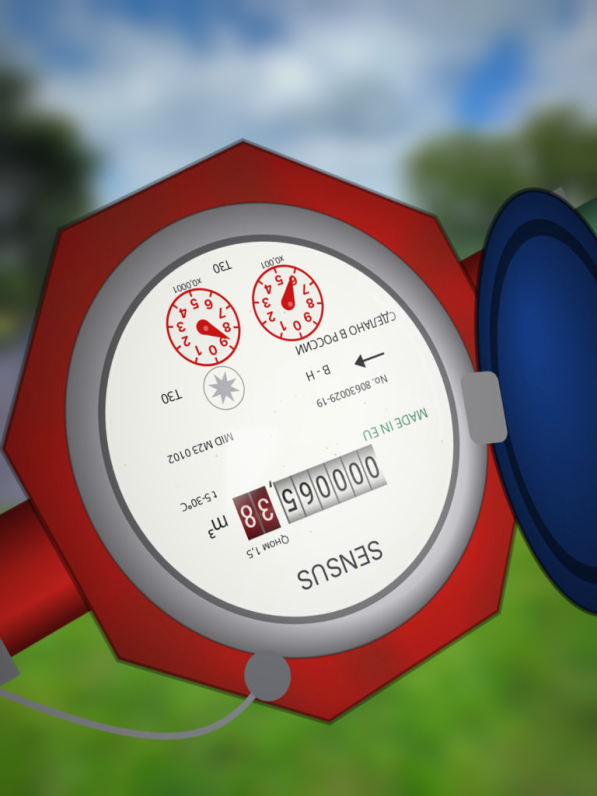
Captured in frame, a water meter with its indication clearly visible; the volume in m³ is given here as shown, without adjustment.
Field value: 65.3858 m³
